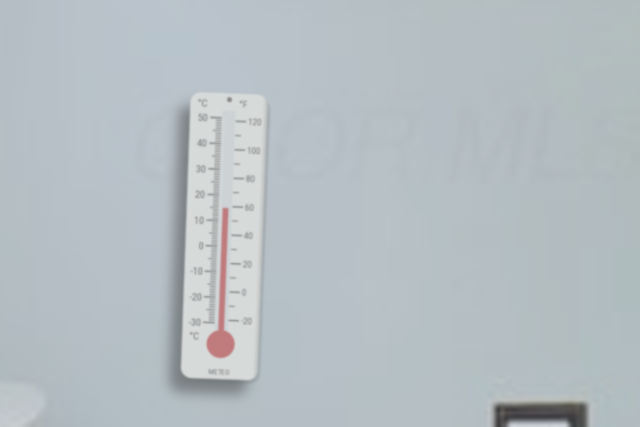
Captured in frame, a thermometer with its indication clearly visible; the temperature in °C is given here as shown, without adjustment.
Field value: 15 °C
